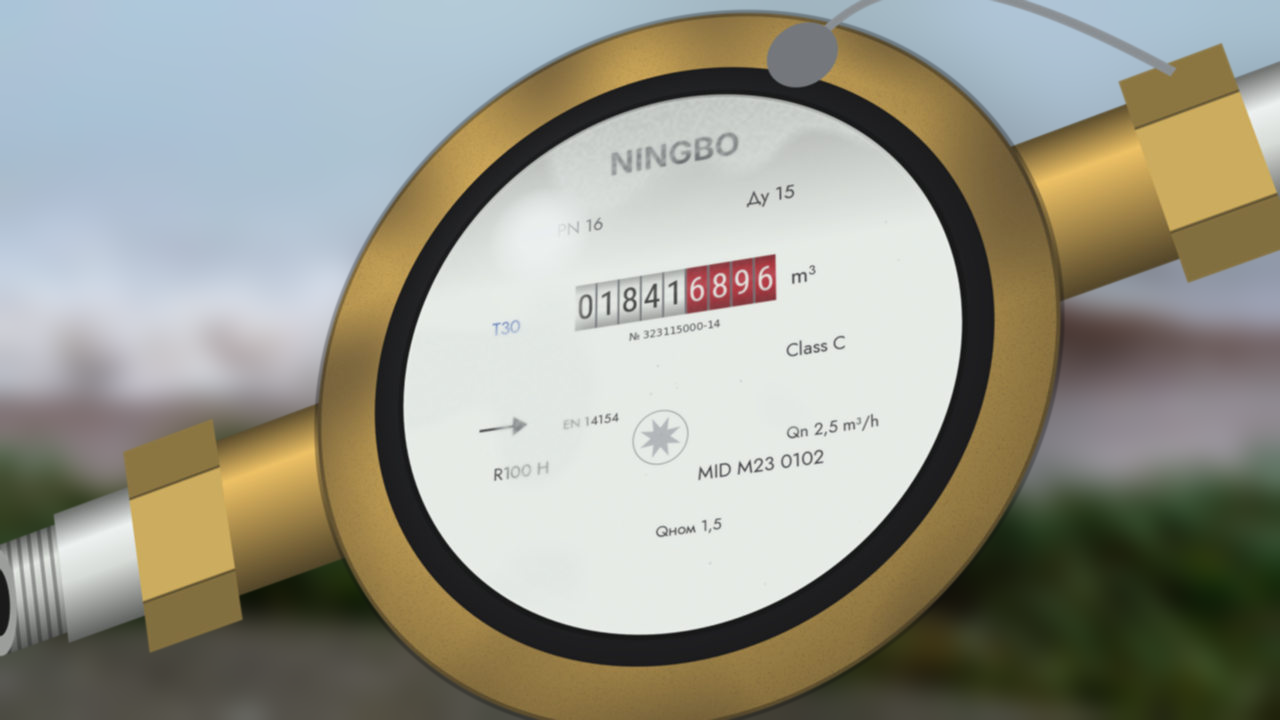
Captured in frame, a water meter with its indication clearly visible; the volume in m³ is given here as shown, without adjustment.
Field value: 1841.6896 m³
